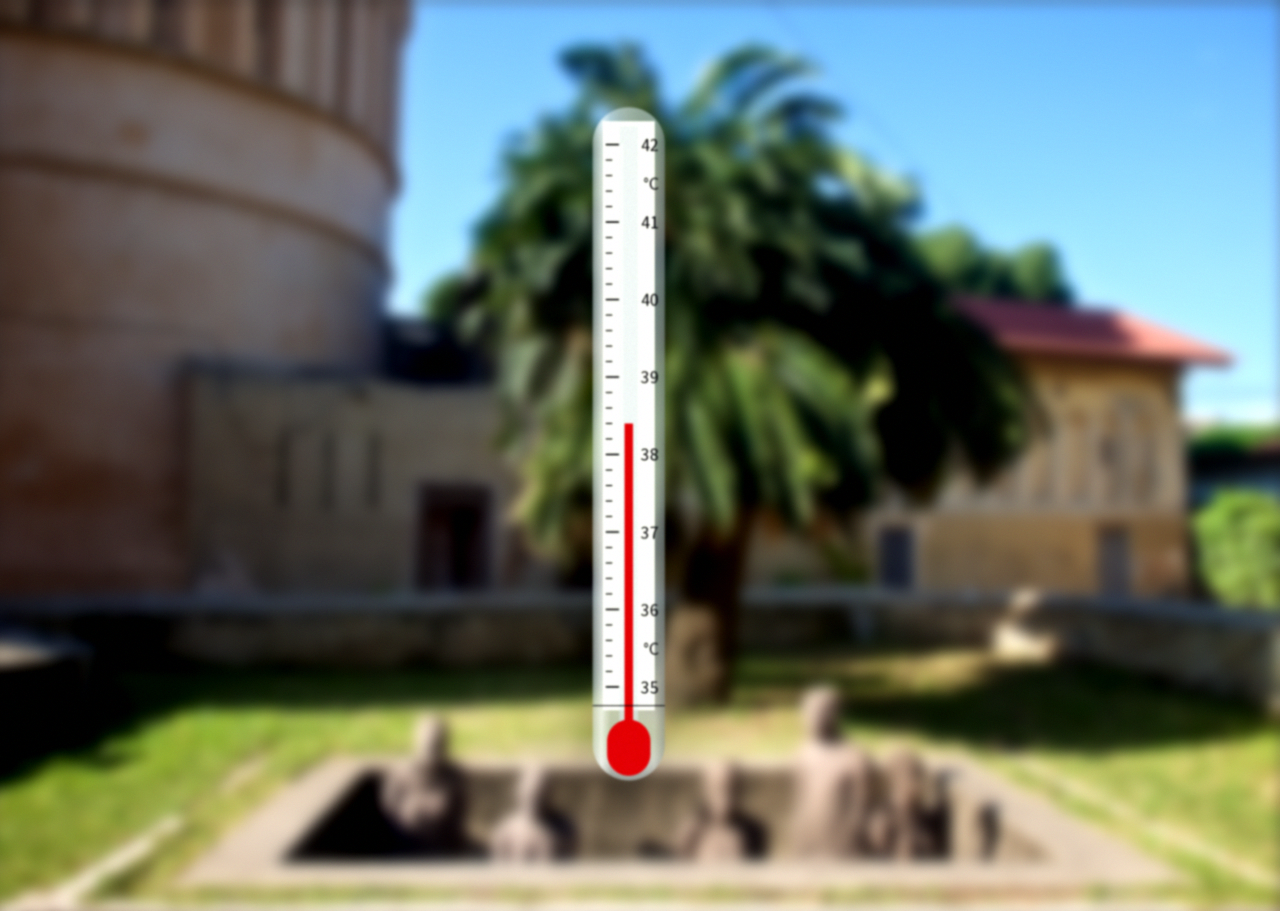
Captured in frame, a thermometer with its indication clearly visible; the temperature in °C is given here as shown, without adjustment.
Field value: 38.4 °C
